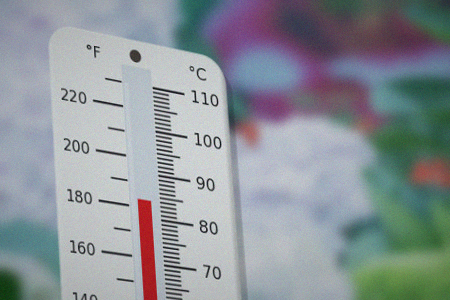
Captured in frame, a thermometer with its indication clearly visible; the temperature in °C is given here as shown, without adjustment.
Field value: 84 °C
